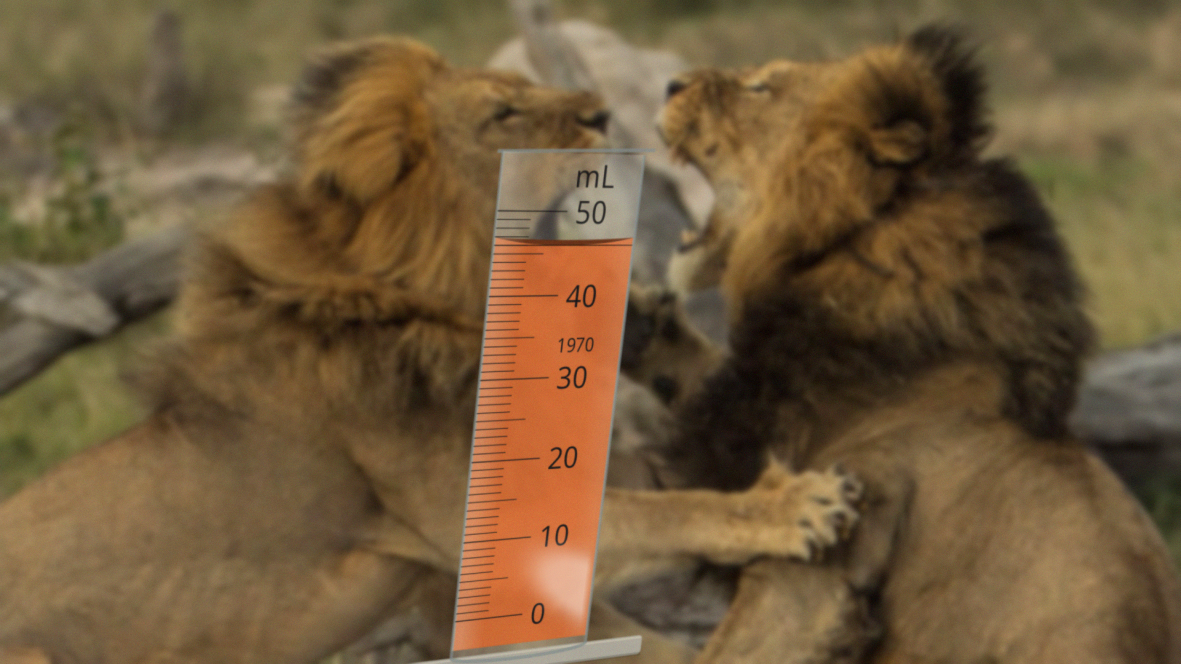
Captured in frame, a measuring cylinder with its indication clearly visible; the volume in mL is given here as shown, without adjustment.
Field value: 46 mL
